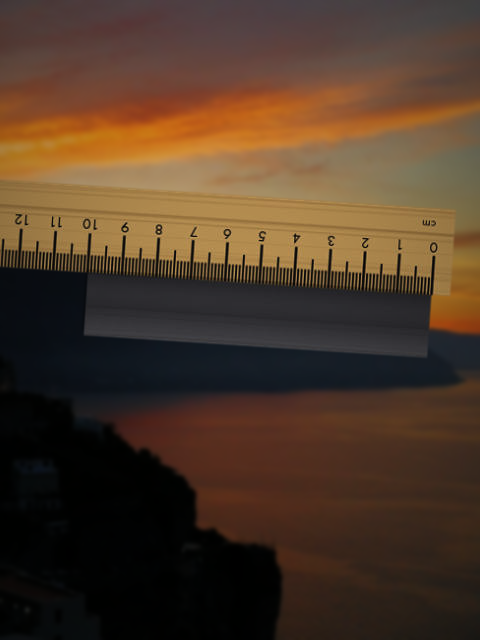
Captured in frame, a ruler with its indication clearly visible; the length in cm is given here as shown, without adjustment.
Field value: 10 cm
